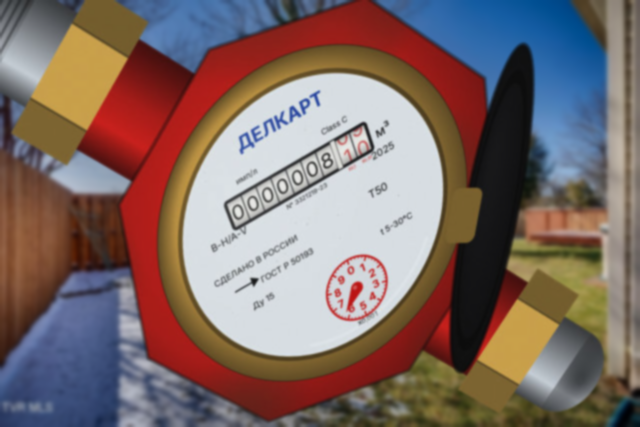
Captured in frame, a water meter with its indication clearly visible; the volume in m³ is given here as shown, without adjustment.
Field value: 8.096 m³
